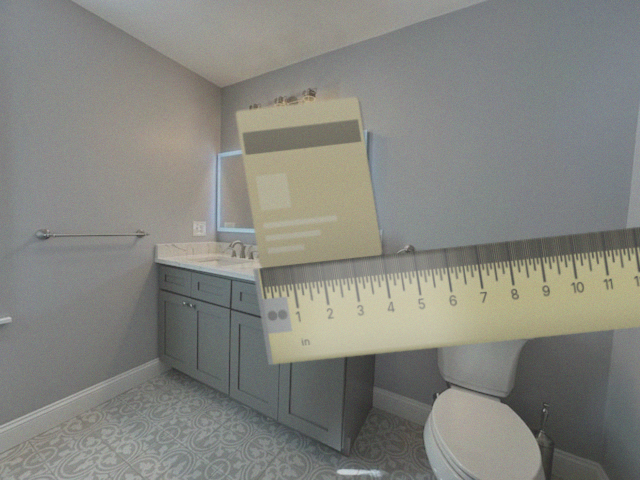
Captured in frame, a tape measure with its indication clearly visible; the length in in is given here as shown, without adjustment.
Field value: 4 in
